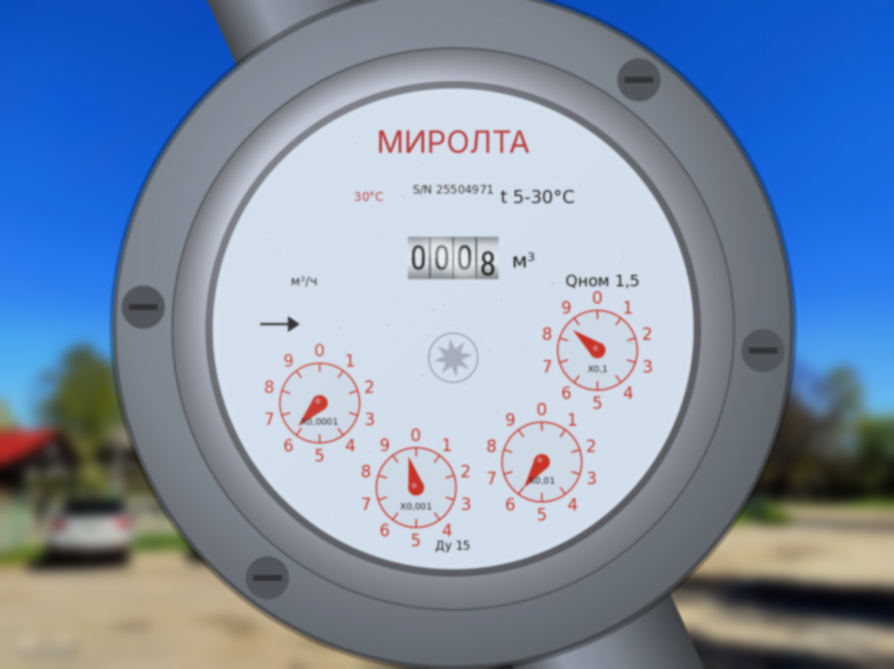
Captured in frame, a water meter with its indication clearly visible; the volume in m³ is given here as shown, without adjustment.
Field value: 7.8596 m³
